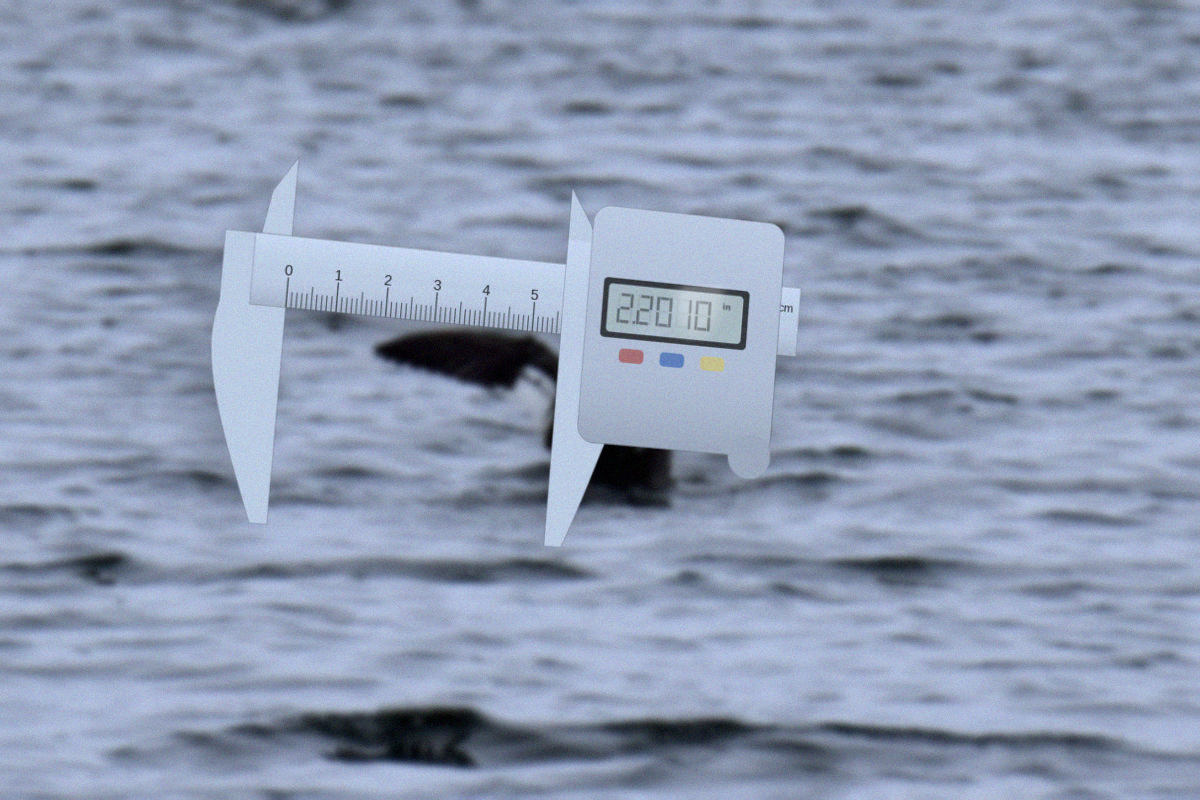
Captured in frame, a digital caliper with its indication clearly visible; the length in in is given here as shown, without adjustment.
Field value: 2.2010 in
